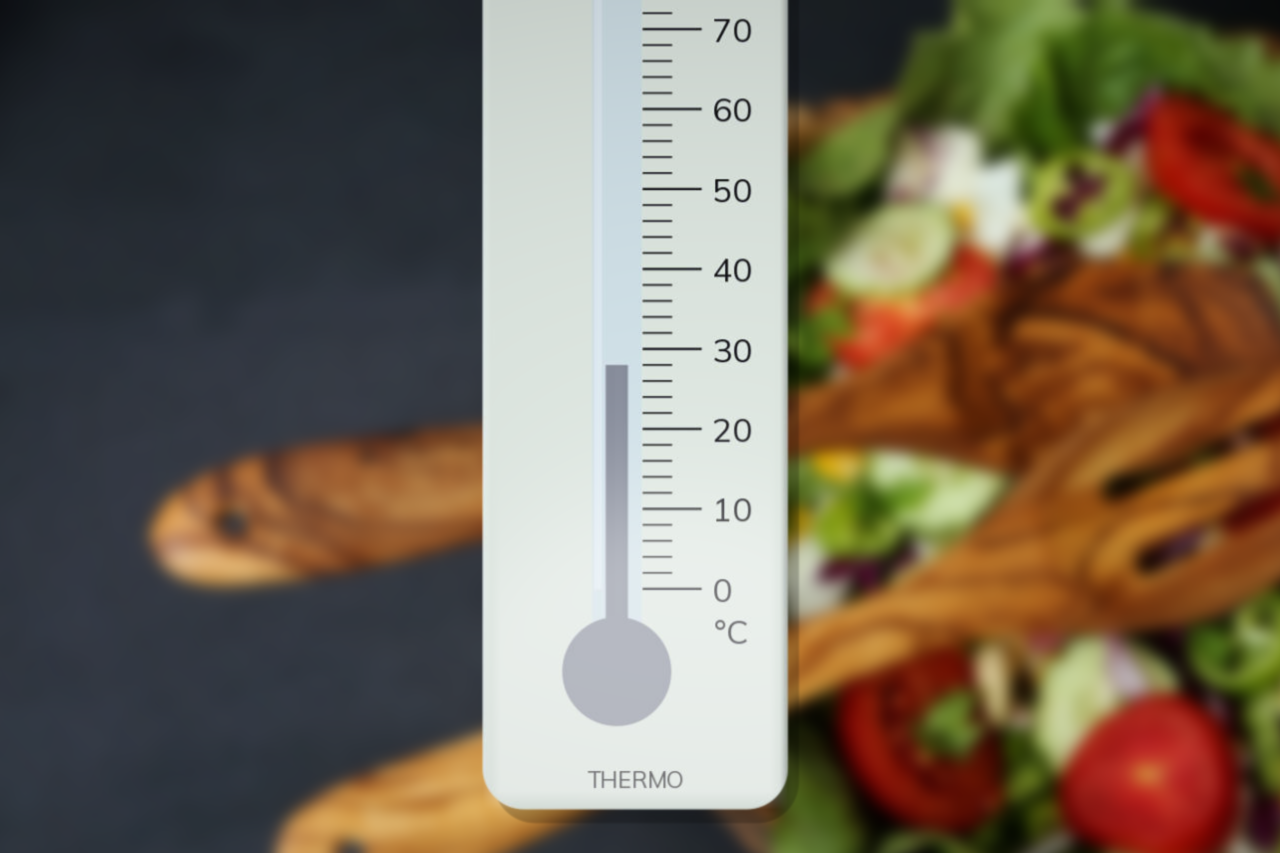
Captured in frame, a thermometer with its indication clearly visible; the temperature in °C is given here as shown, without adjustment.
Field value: 28 °C
